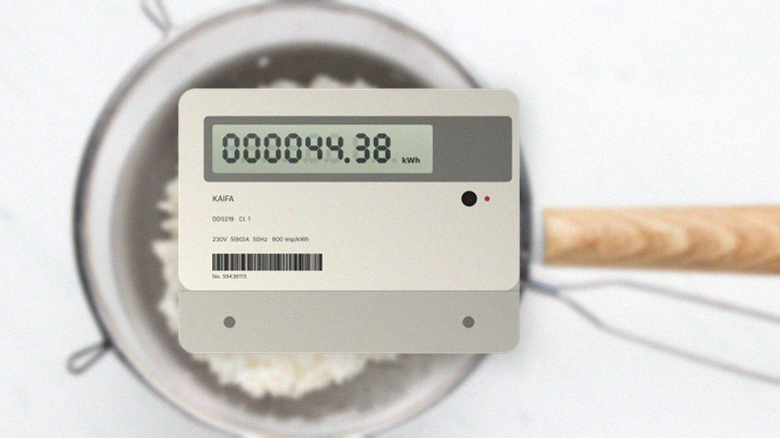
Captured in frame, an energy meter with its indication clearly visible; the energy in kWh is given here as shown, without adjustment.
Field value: 44.38 kWh
